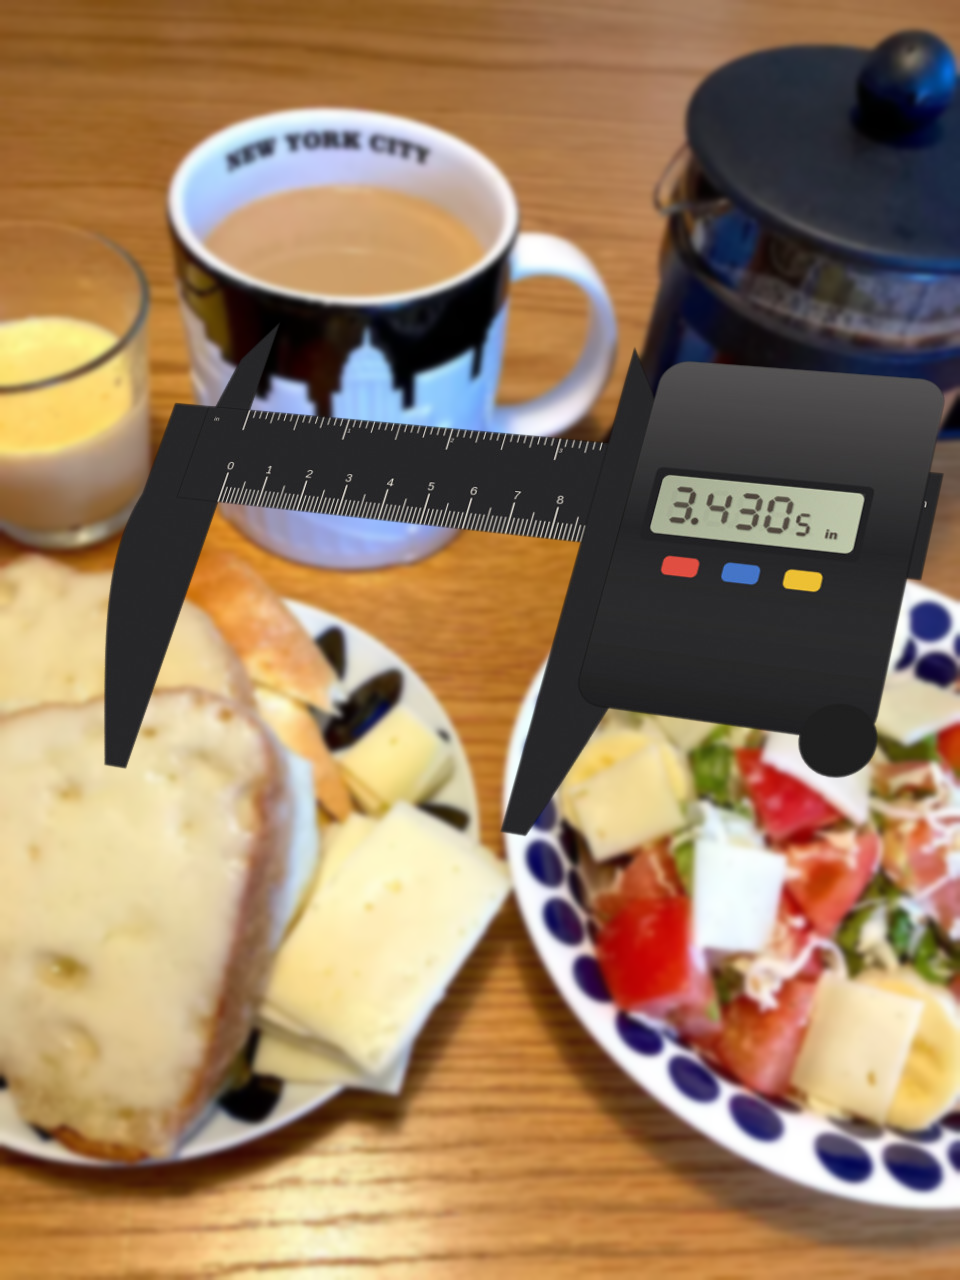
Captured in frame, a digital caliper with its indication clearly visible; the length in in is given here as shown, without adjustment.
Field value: 3.4305 in
